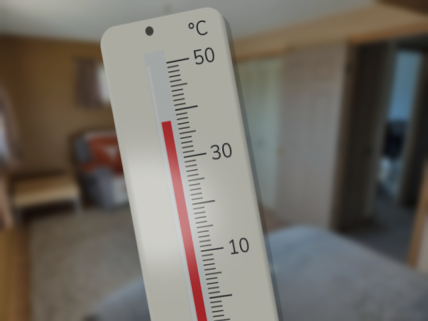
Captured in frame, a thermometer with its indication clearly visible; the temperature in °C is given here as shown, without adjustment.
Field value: 38 °C
